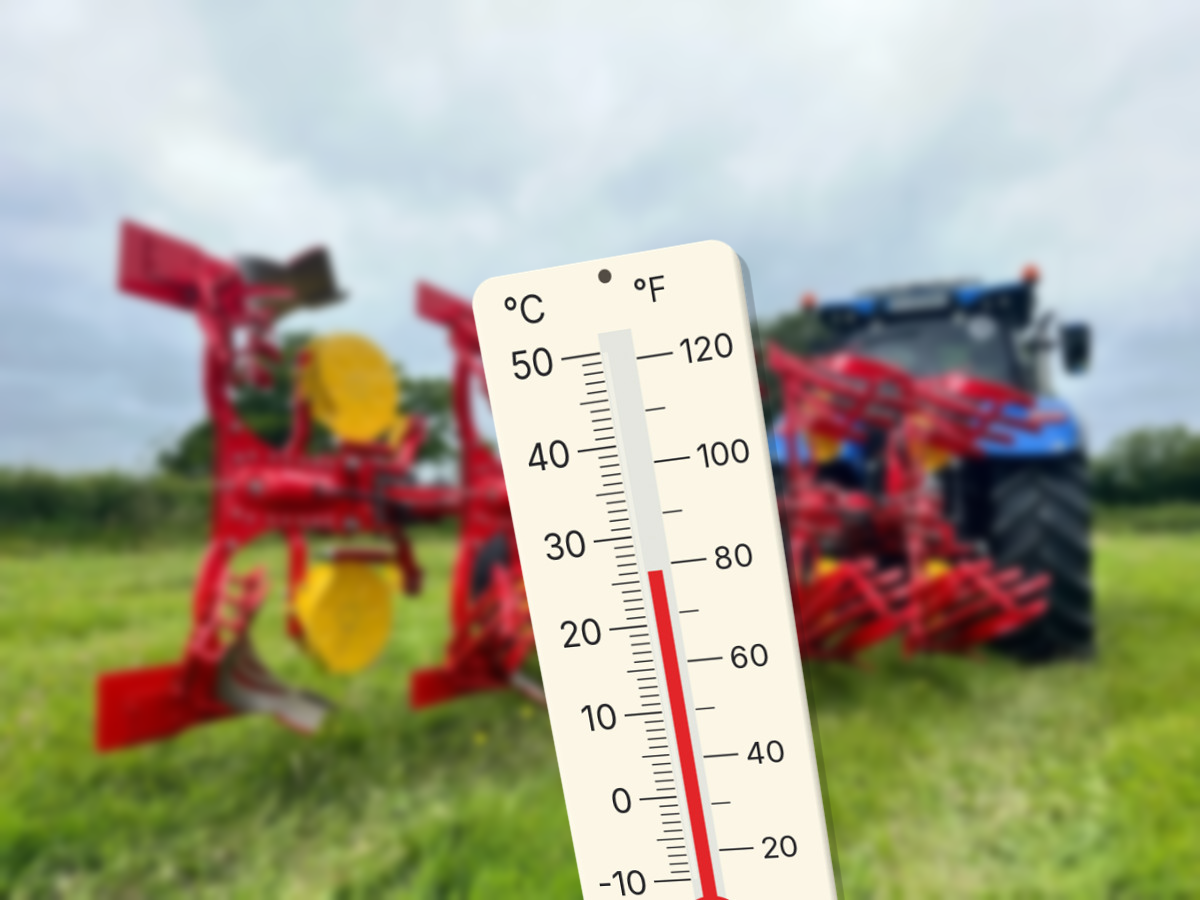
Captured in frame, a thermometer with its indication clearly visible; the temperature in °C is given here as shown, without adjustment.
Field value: 26 °C
